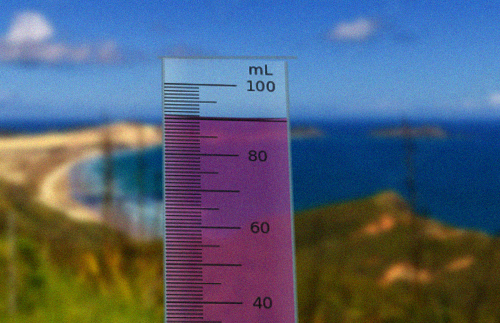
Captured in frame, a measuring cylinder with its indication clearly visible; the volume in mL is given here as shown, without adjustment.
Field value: 90 mL
